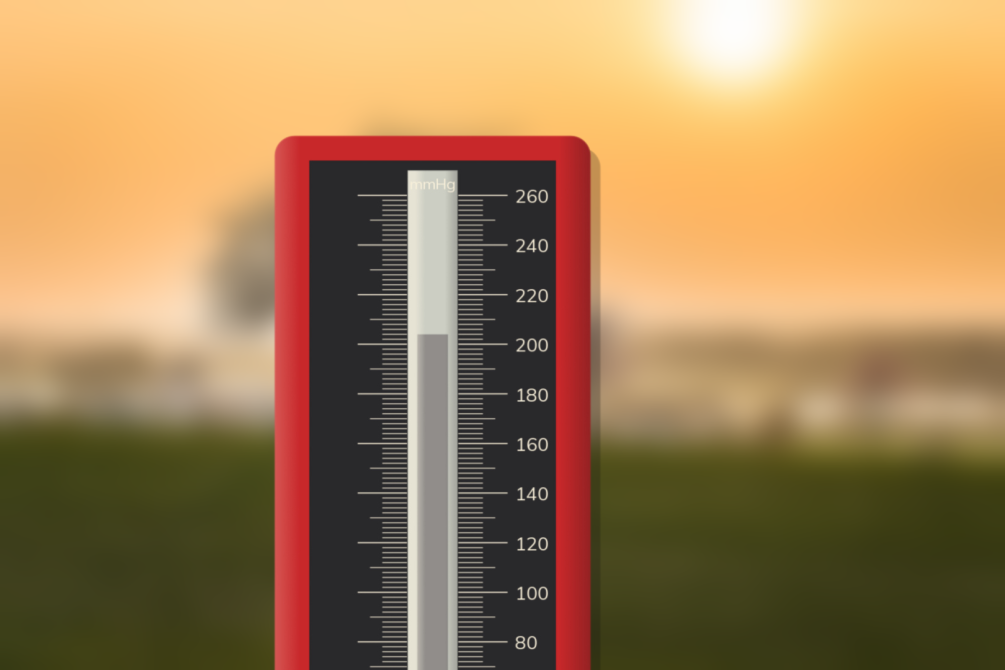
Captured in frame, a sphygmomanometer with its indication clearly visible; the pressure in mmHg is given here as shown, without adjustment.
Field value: 204 mmHg
